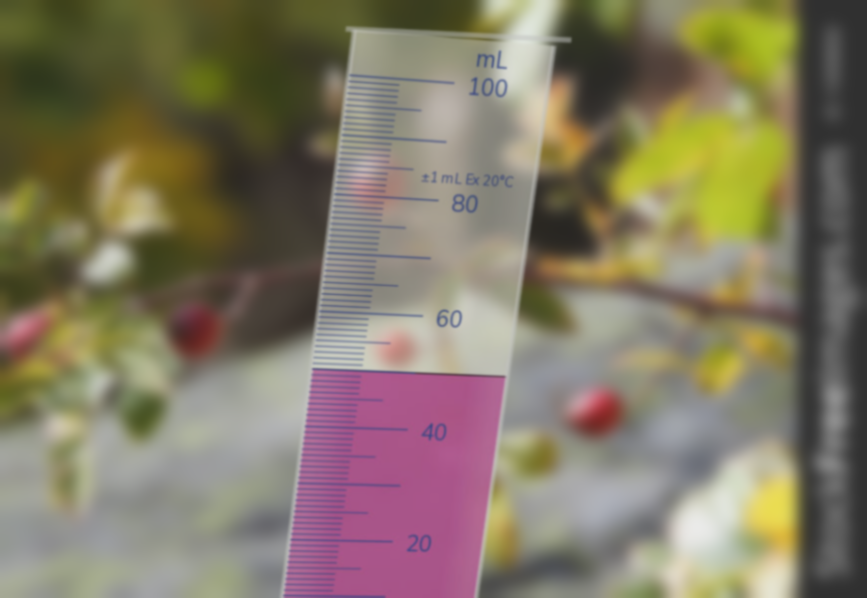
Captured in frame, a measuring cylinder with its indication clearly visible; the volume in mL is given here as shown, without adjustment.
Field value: 50 mL
